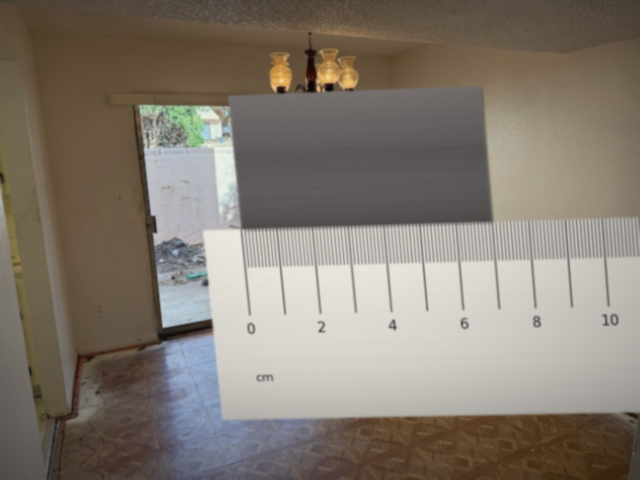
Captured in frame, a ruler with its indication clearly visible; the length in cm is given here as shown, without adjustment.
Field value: 7 cm
